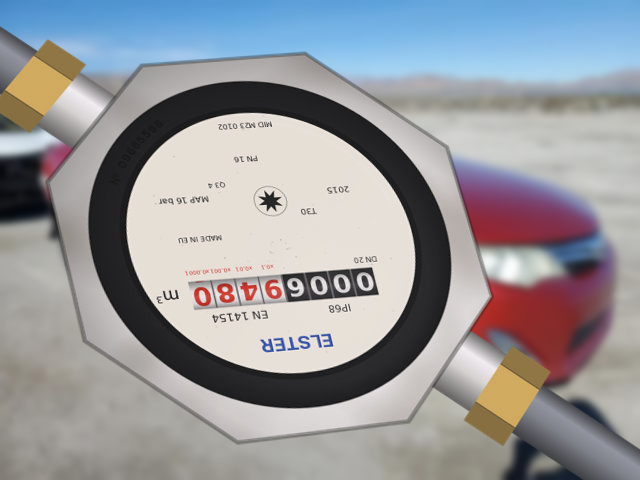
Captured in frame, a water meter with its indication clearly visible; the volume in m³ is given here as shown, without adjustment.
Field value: 6.9480 m³
